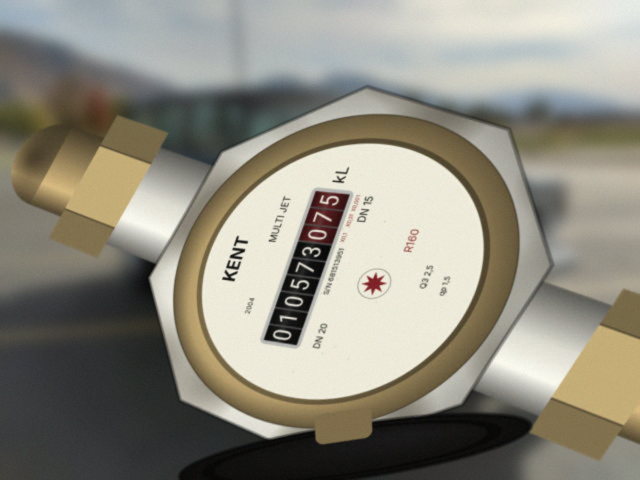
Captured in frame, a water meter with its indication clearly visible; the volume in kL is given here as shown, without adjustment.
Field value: 10573.075 kL
